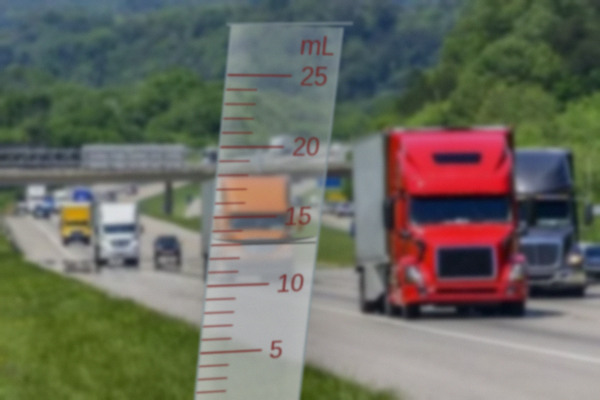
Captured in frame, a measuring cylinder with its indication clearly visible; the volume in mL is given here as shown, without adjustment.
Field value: 13 mL
